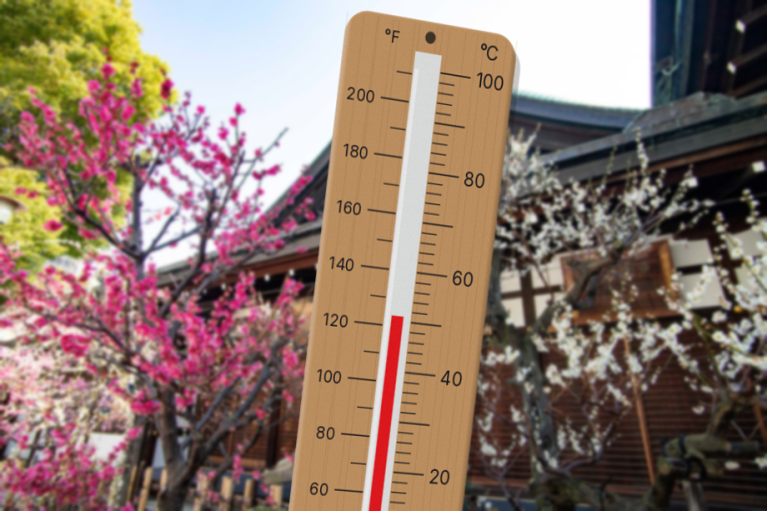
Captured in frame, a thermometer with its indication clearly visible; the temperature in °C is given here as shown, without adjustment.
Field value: 51 °C
